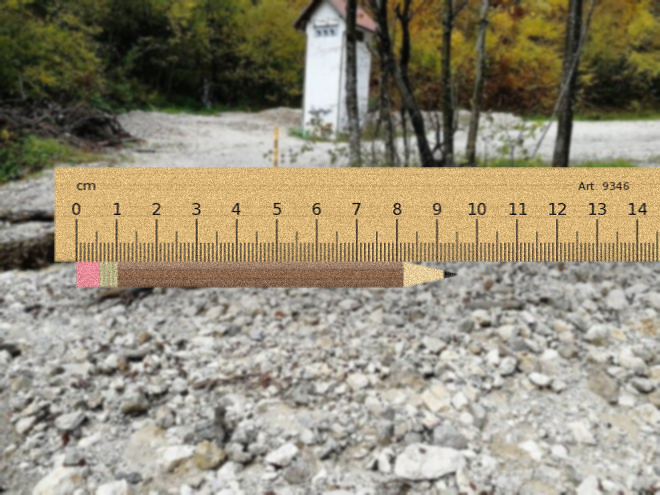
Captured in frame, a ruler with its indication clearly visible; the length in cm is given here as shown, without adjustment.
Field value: 9.5 cm
